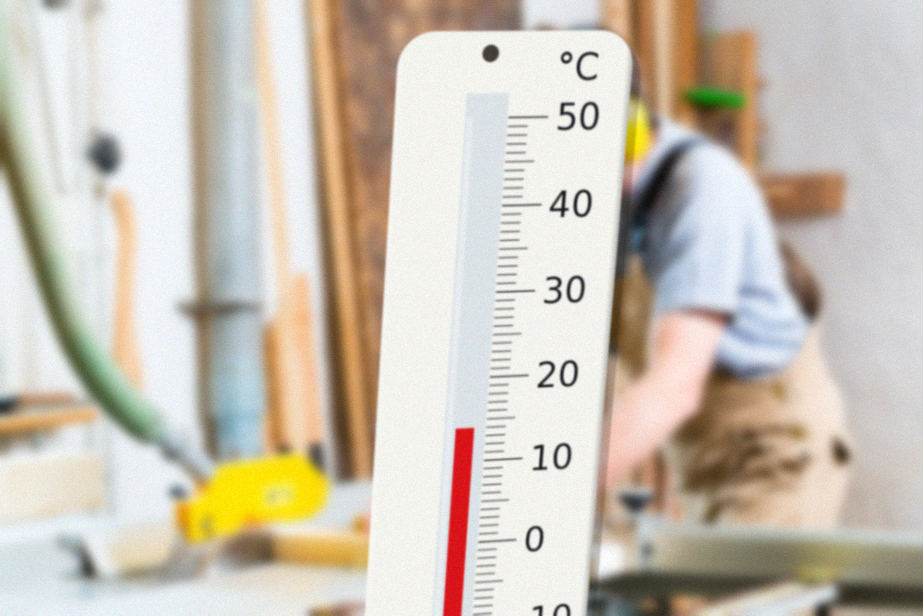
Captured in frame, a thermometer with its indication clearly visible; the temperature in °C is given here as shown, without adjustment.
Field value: 14 °C
